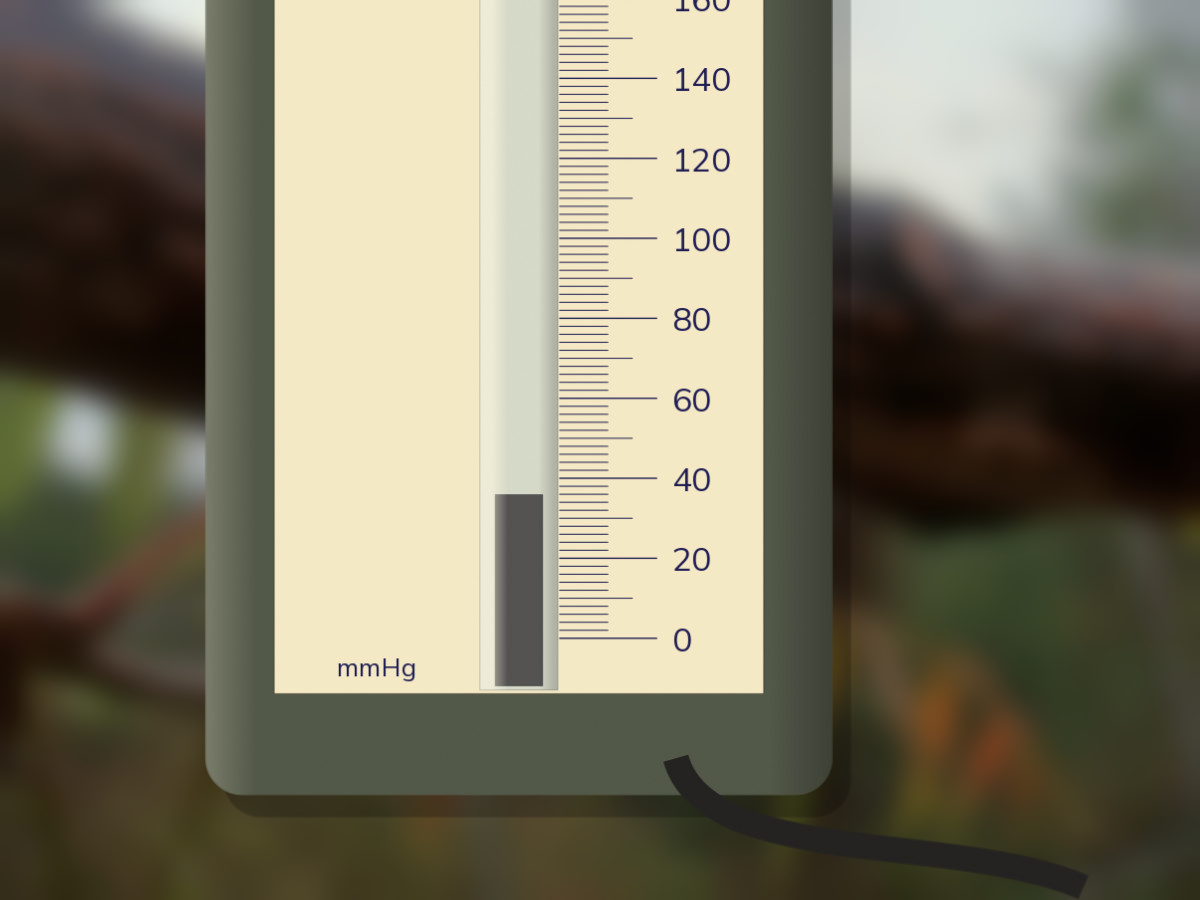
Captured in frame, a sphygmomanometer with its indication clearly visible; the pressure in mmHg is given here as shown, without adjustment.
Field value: 36 mmHg
